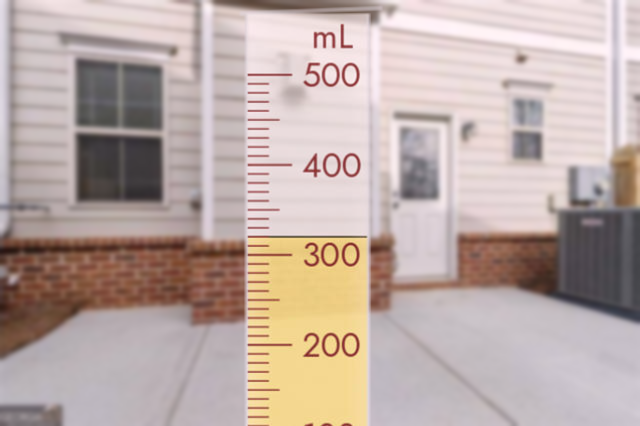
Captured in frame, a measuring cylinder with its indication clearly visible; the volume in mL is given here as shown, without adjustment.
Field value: 320 mL
